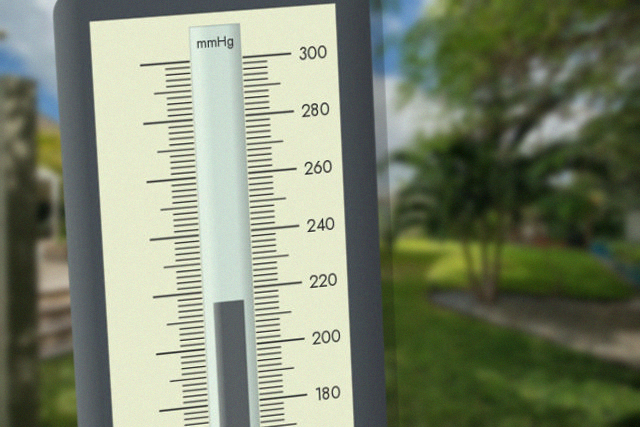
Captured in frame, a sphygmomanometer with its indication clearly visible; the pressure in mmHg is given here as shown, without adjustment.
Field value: 216 mmHg
